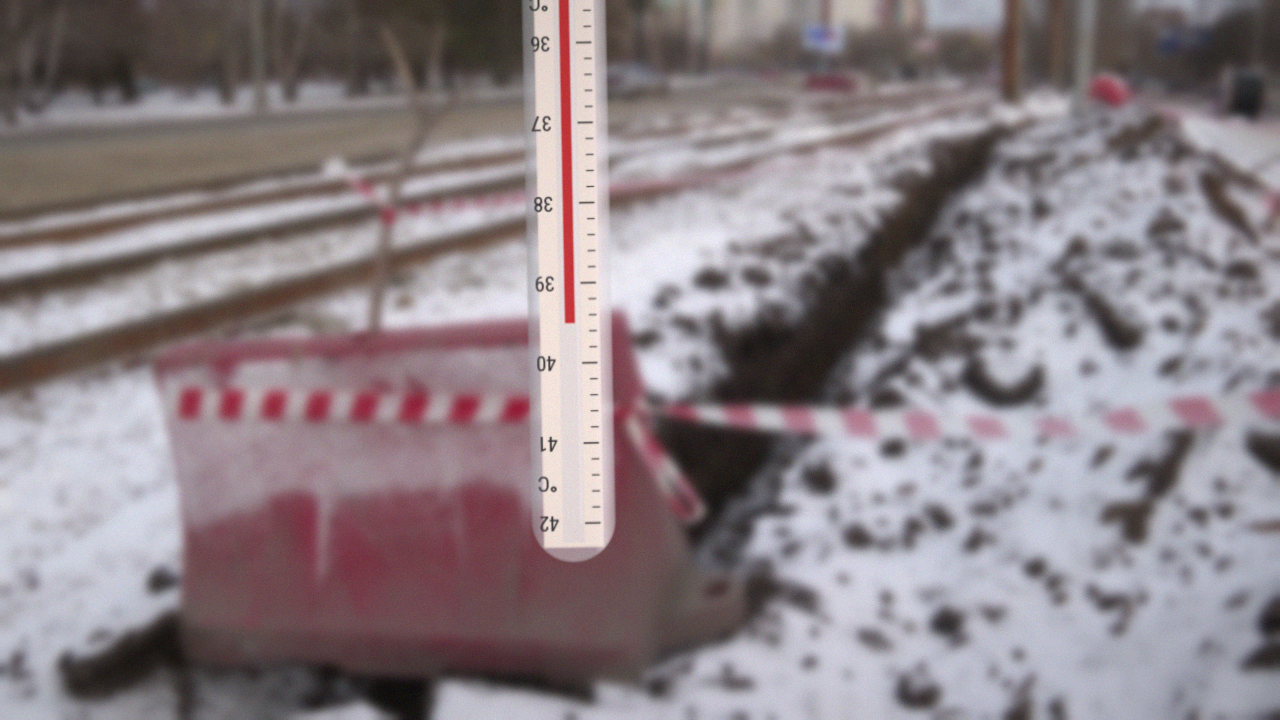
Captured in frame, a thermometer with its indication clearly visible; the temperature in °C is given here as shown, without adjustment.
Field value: 39.5 °C
